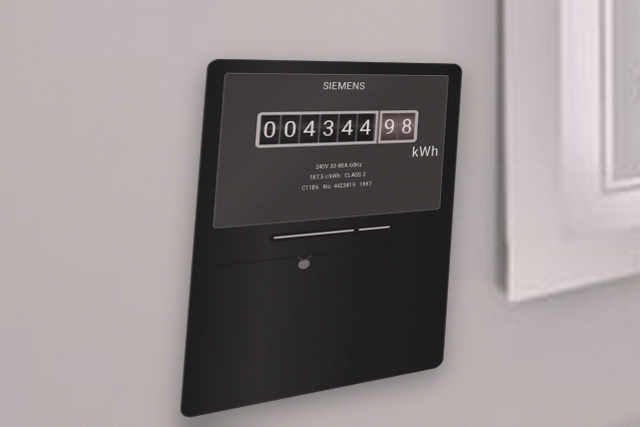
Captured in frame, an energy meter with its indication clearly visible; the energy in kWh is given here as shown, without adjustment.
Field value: 4344.98 kWh
